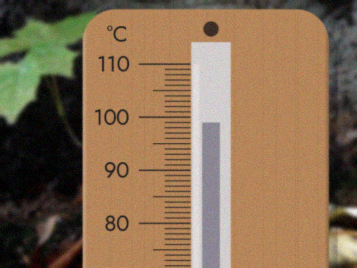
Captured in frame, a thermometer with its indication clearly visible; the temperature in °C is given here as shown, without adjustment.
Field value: 99 °C
